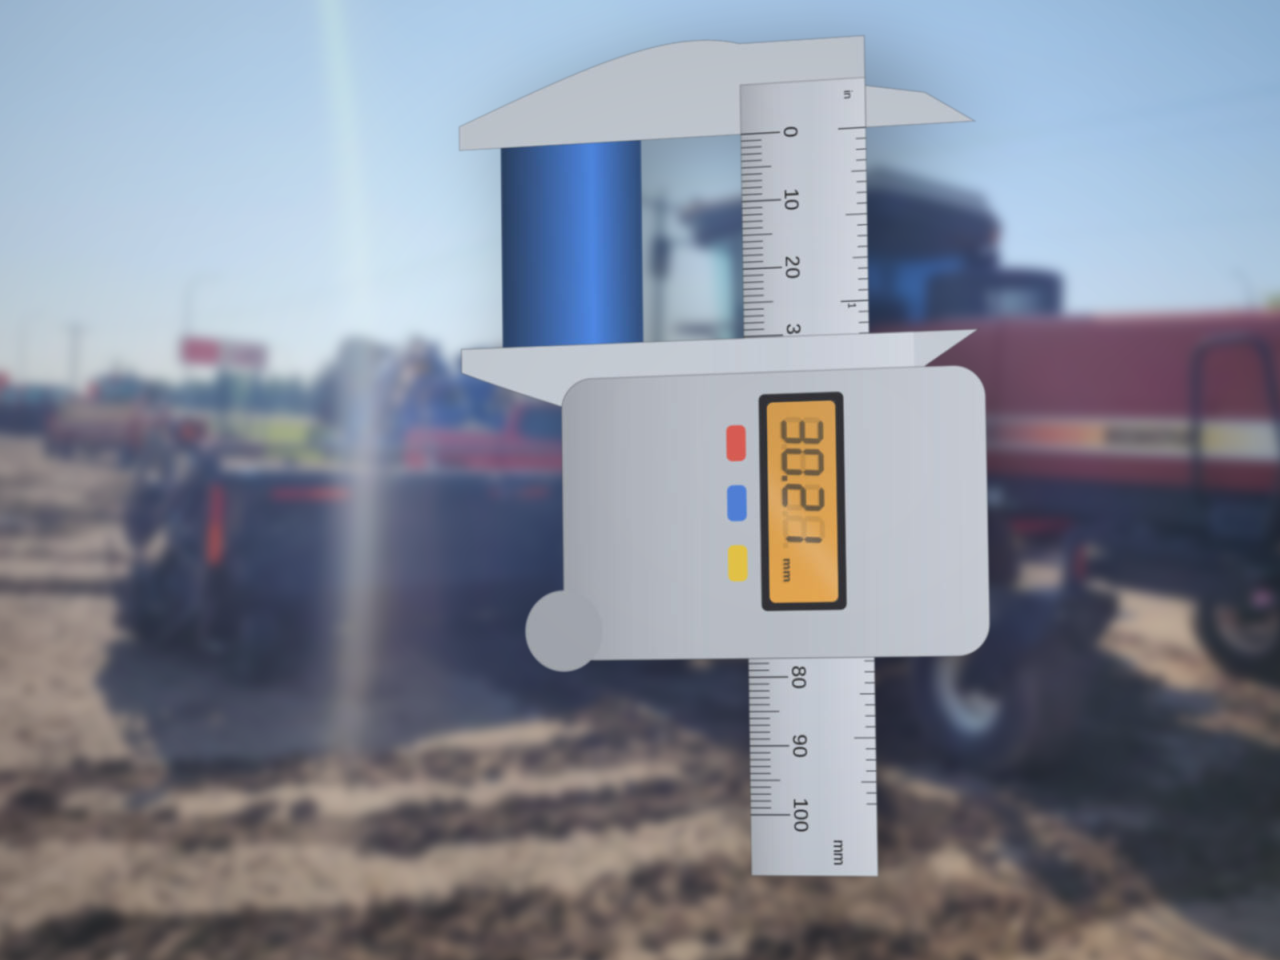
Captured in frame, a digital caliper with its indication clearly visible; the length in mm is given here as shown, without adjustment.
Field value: 30.21 mm
